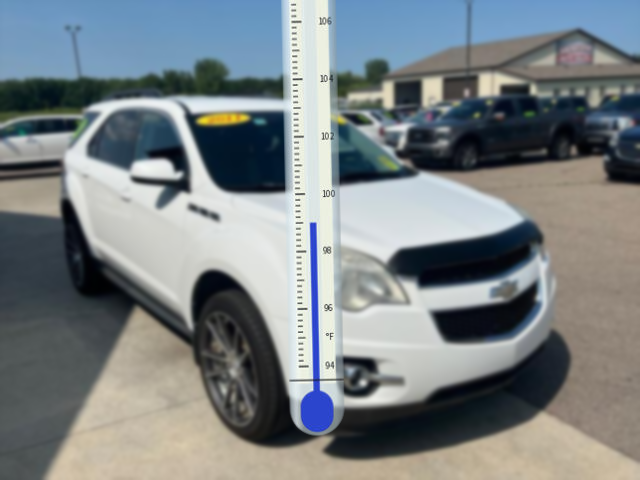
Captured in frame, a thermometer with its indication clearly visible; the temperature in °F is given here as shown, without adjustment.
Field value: 99 °F
